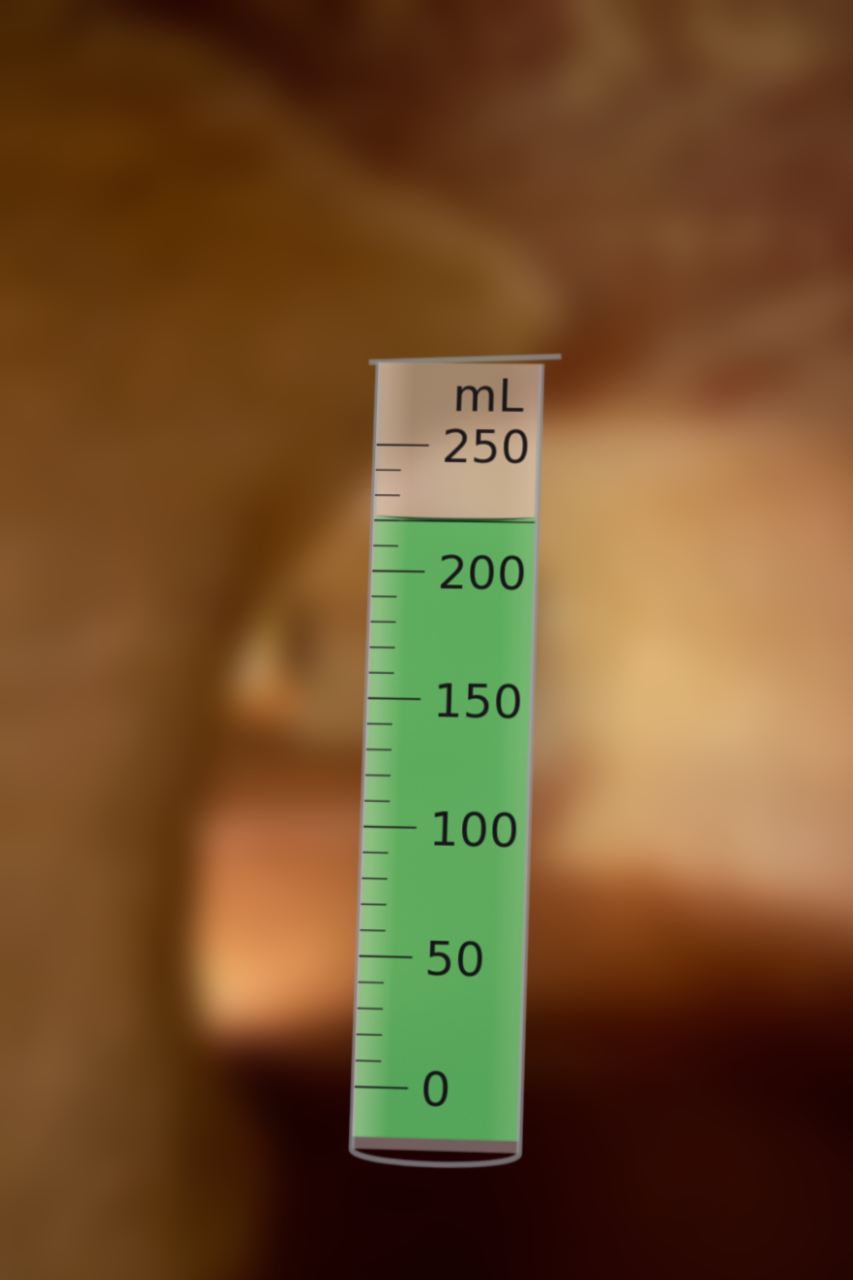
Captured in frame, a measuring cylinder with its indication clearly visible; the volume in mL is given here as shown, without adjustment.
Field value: 220 mL
